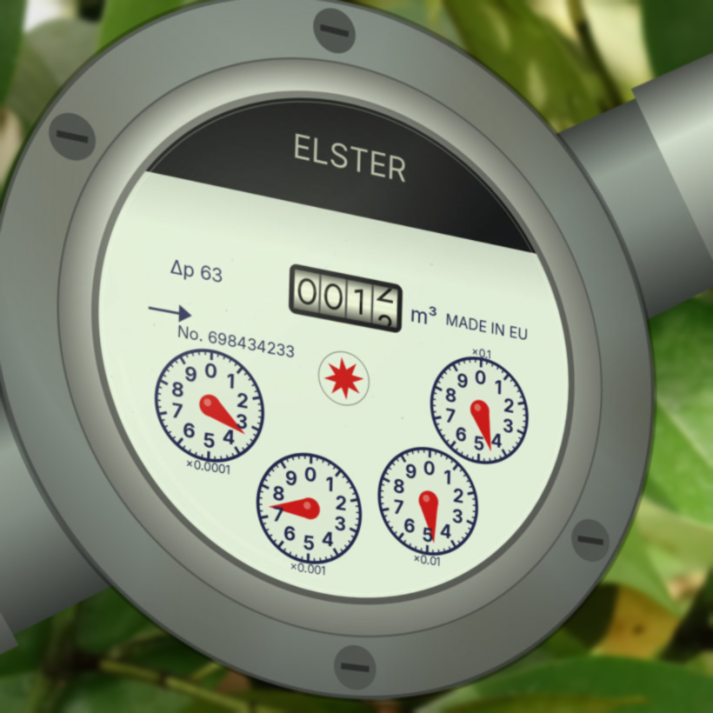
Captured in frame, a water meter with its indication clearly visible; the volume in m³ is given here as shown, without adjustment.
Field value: 12.4473 m³
